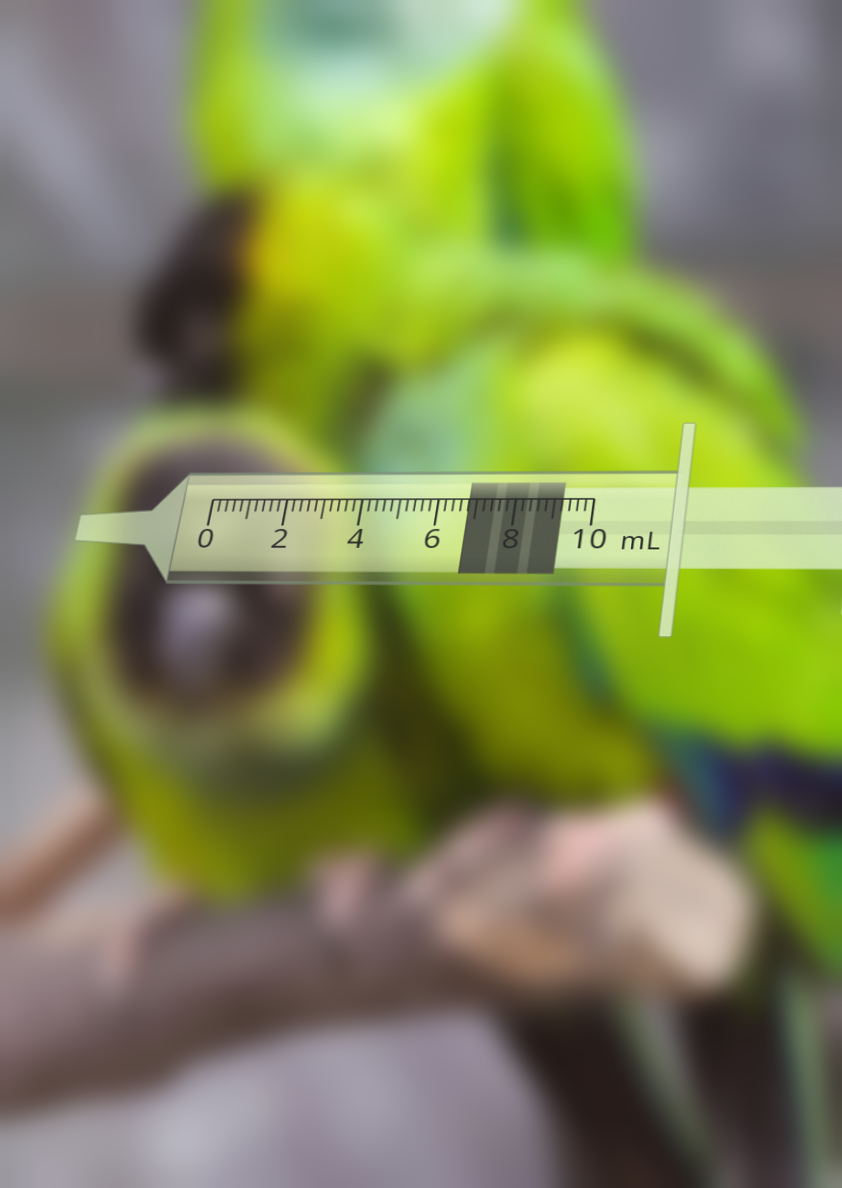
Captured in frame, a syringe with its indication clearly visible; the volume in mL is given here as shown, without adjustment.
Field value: 6.8 mL
